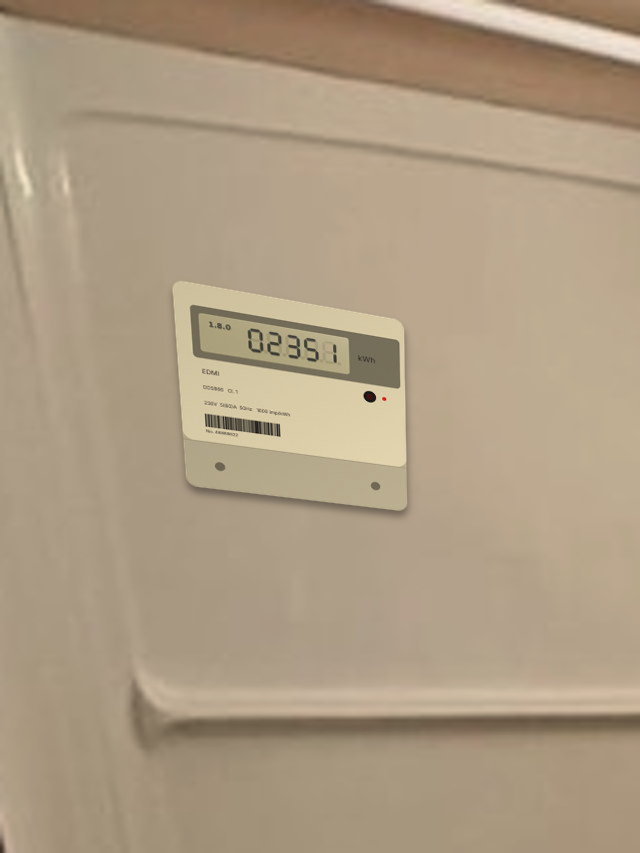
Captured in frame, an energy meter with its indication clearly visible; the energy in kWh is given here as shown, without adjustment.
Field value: 2351 kWh
